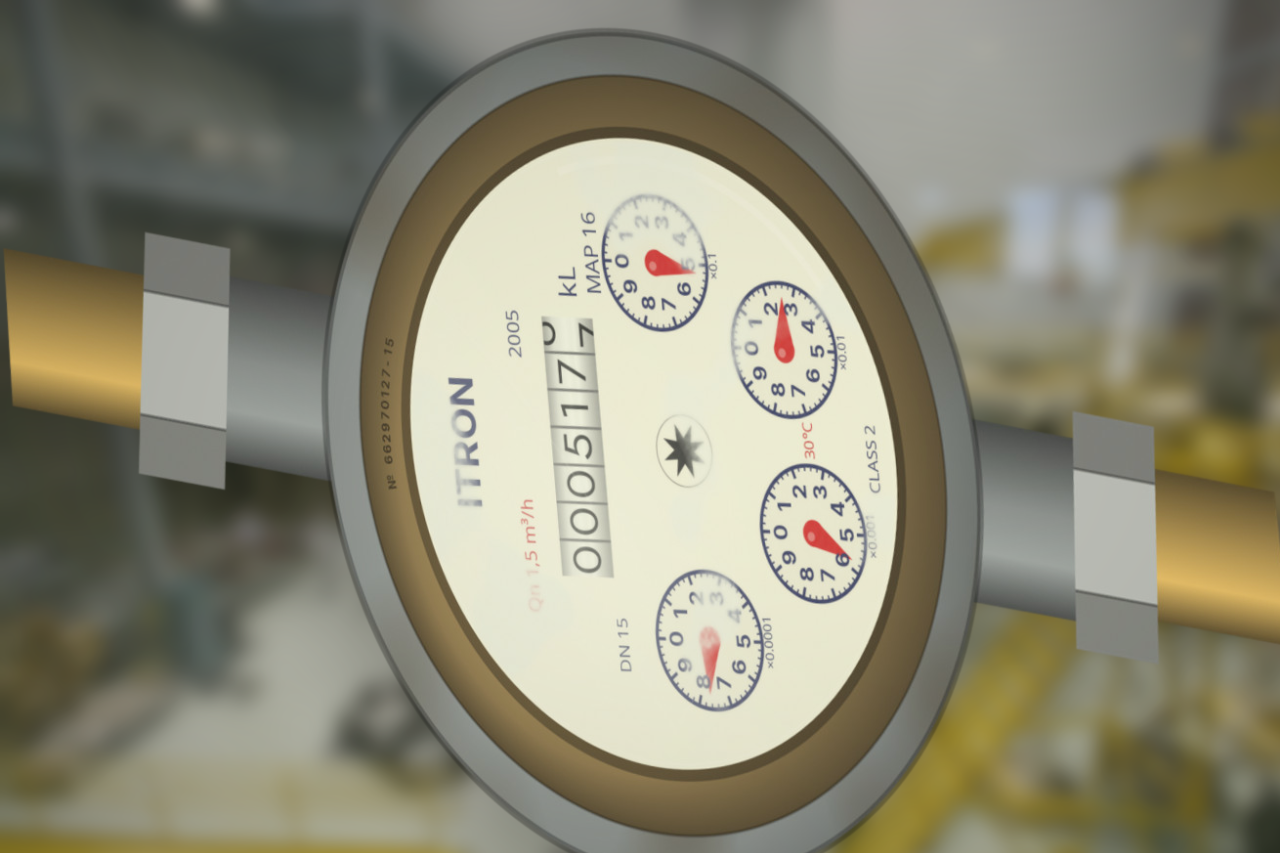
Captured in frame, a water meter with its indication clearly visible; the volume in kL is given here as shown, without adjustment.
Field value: 5176.5257 kL
